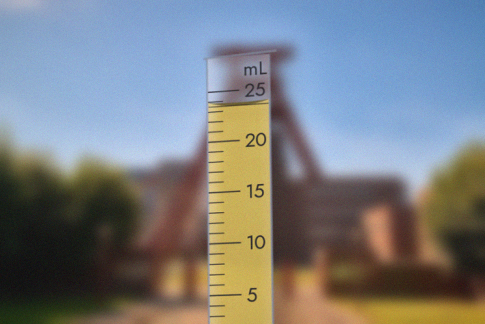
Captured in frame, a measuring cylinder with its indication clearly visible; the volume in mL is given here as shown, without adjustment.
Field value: 23.5 mL
